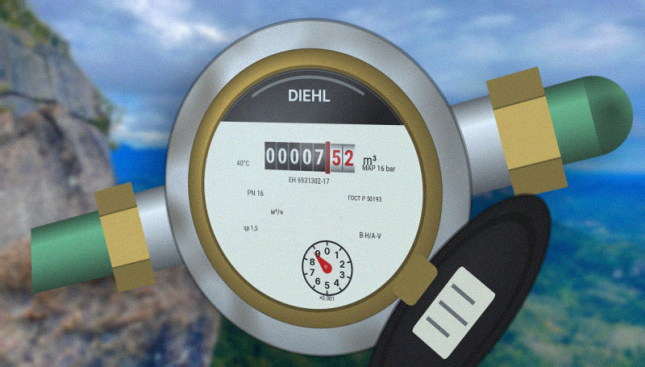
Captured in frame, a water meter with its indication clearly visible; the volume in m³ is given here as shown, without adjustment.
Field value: 7.528 m³
